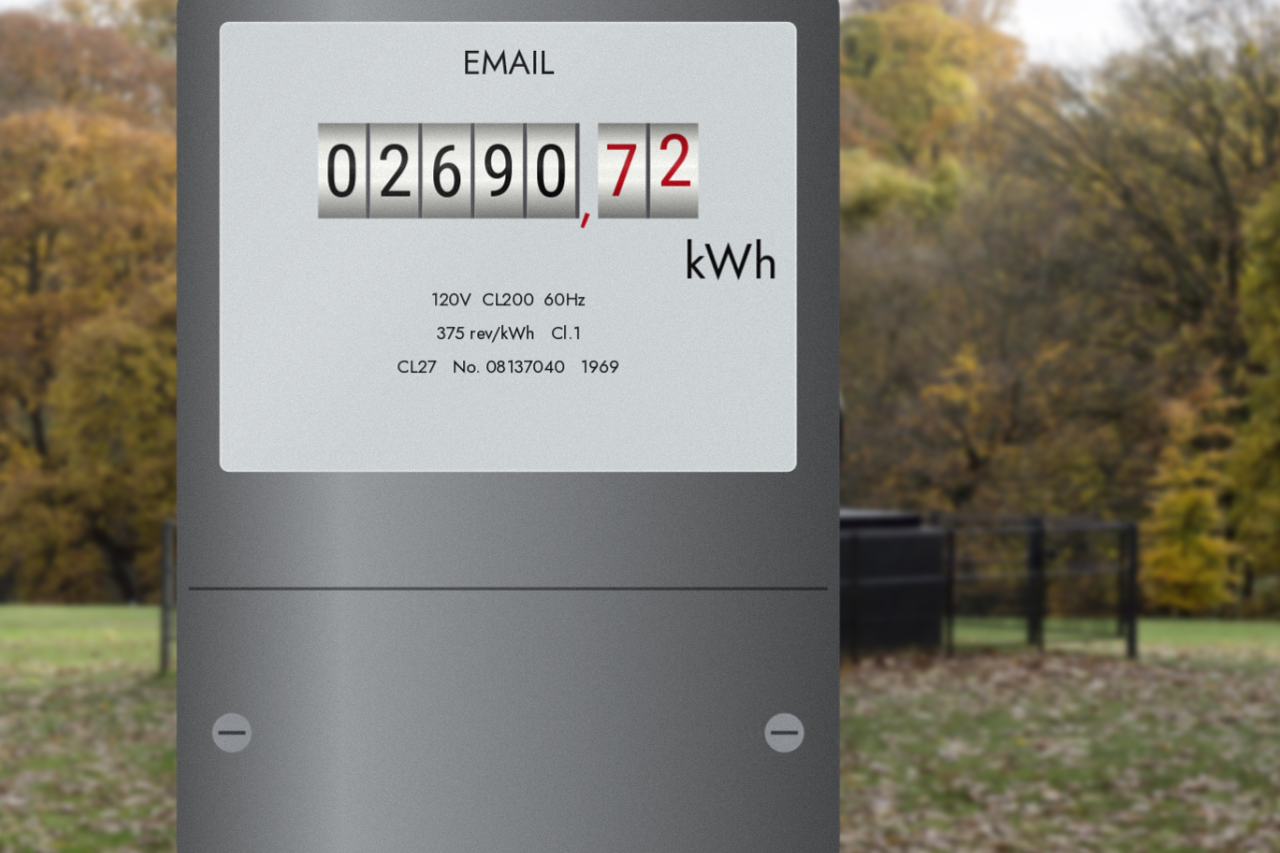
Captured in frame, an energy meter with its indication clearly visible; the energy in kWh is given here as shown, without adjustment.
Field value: 2690.72 kWh
